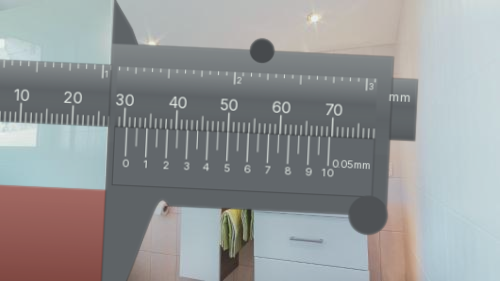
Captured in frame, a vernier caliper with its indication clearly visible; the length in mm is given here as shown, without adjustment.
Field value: 30.5 mm
